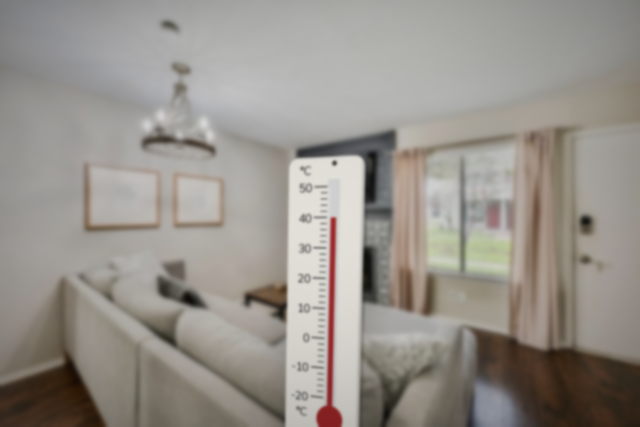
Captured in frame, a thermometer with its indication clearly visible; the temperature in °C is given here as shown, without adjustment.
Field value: 40 °C
